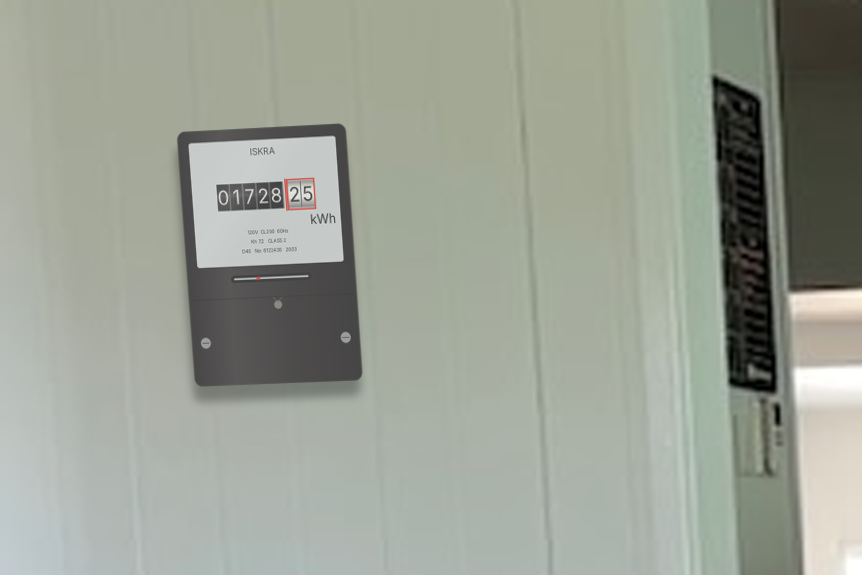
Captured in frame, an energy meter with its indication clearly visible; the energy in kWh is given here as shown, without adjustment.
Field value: 1728.25 kWh
